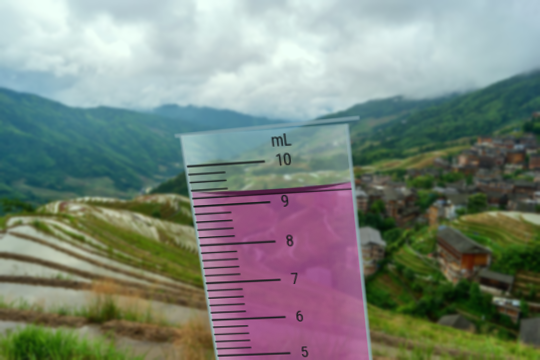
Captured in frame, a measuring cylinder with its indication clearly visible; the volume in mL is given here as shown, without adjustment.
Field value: 9.2 mL
